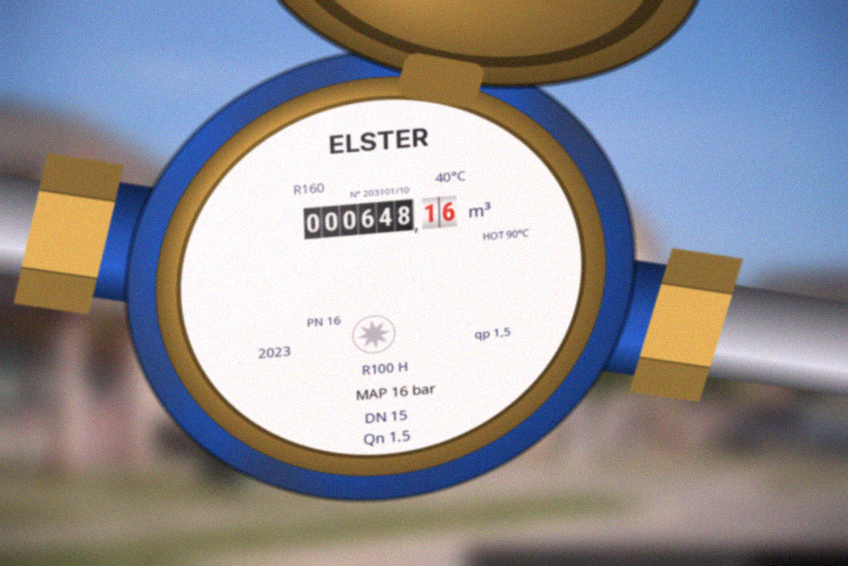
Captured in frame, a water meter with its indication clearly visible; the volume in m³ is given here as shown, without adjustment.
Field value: 648.16 m³
